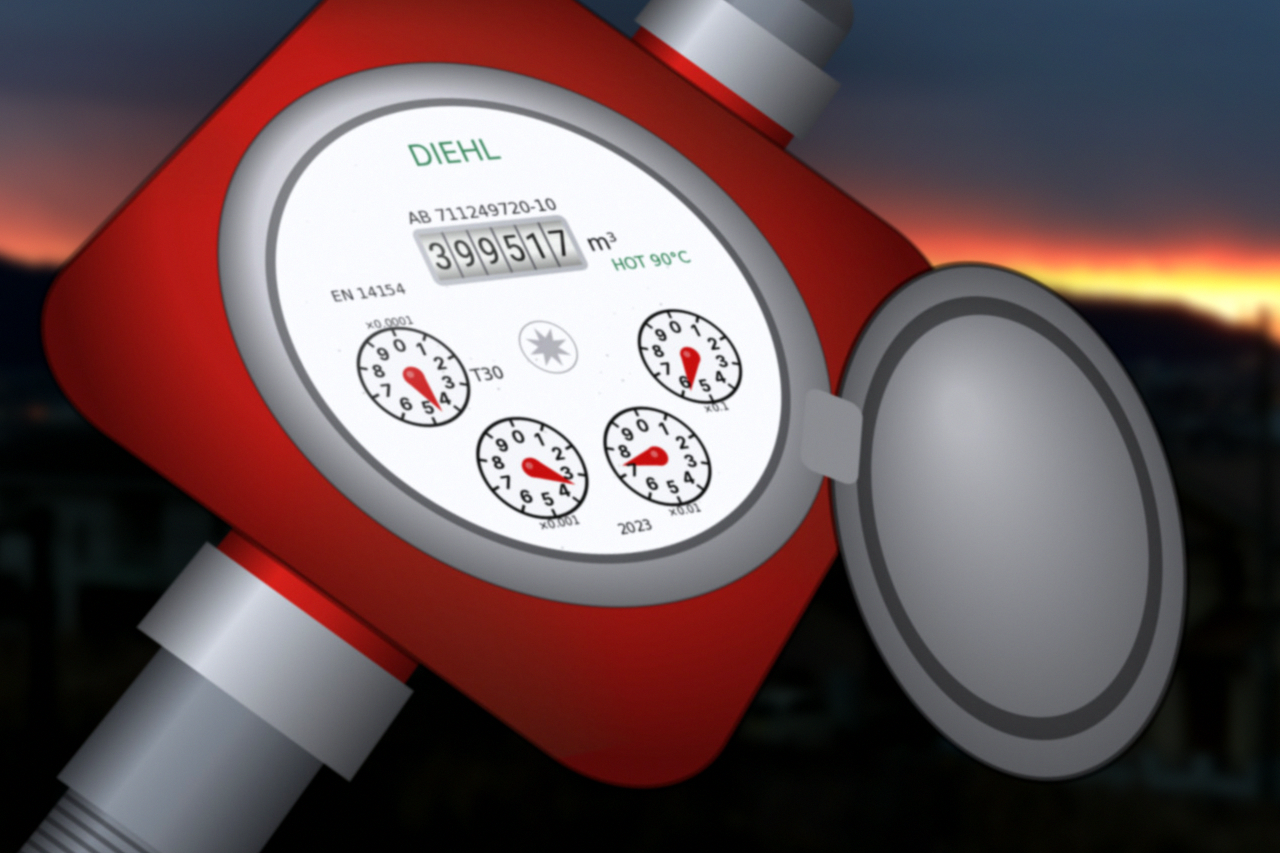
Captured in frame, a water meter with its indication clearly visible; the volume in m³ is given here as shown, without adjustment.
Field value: 399517.5734 m³
